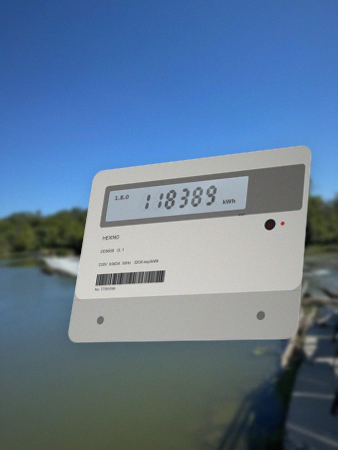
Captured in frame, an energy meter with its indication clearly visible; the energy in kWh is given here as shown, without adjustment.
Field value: 118389 kWh
